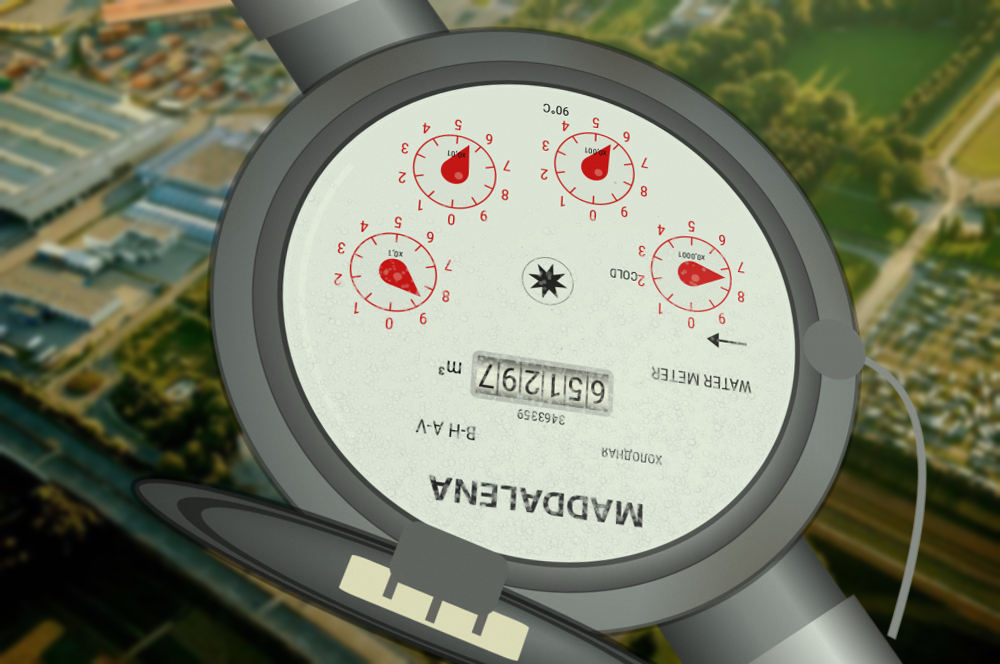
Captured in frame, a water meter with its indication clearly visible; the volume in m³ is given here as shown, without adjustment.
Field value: 651297.8557 m³
